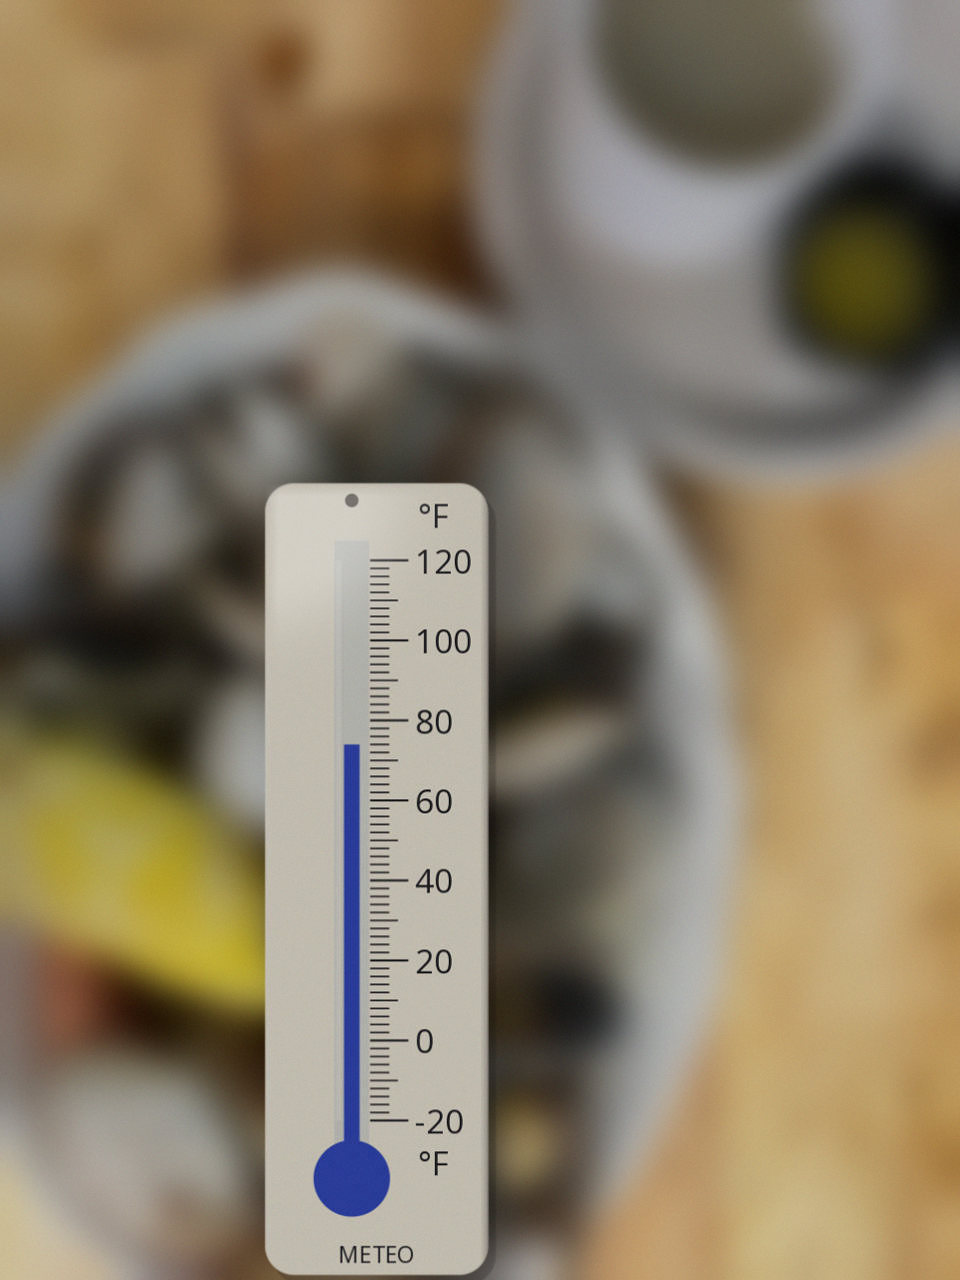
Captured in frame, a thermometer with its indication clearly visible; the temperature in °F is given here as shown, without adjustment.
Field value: 74 °F
